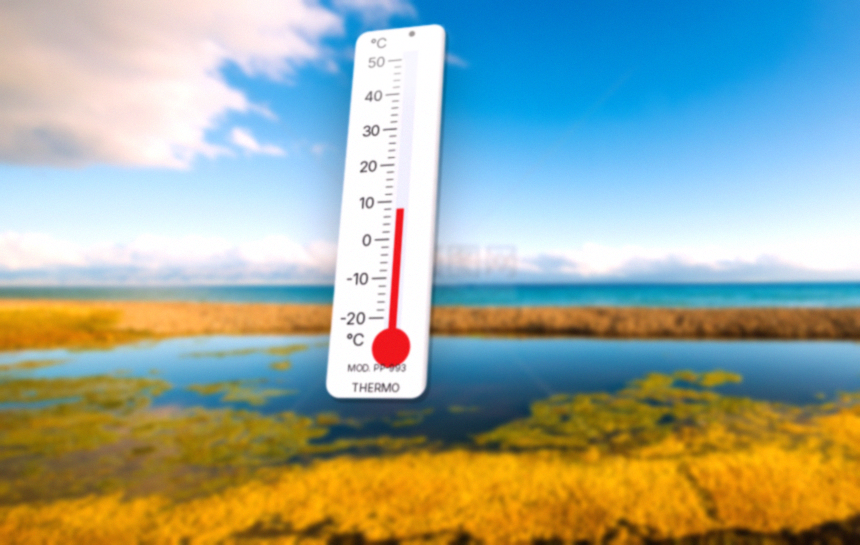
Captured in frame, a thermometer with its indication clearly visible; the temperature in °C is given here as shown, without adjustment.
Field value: 8 °C
